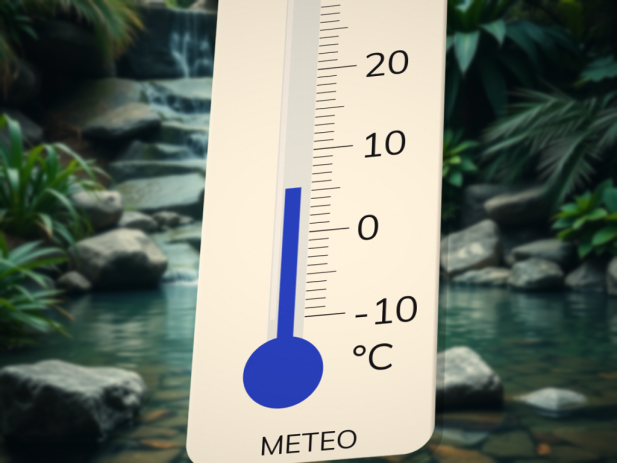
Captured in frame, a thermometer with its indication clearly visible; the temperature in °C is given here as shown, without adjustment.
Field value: 5.5 °C
